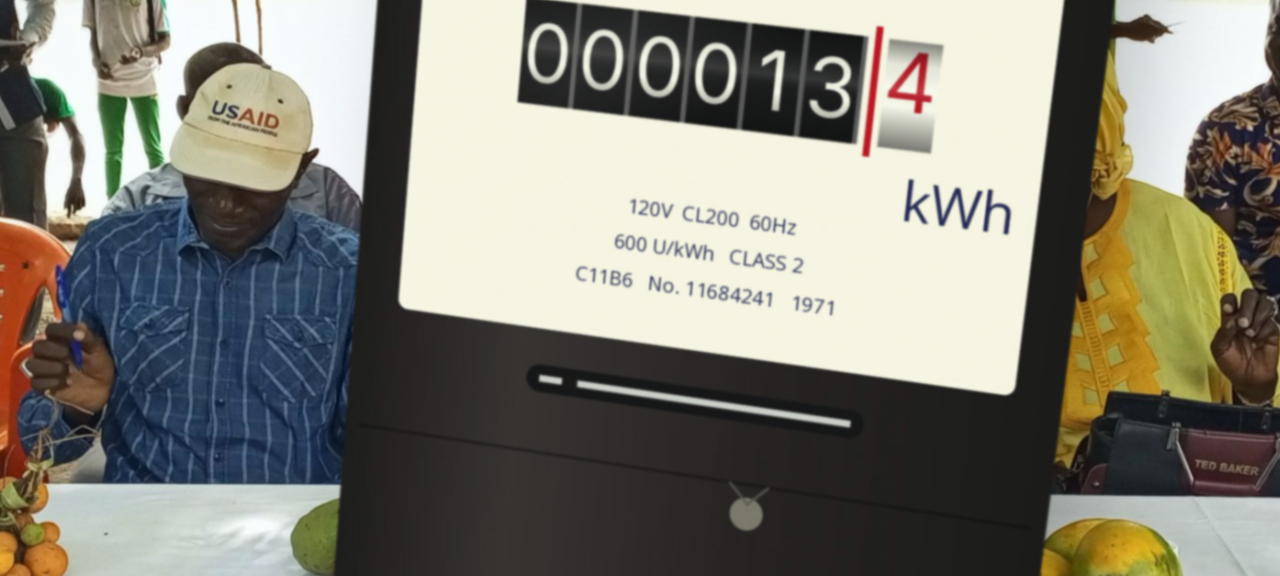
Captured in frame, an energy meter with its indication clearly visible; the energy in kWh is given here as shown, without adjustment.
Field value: 13.4 kWh
